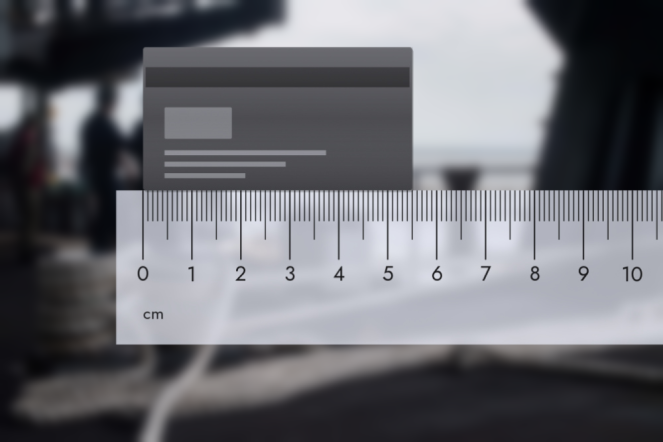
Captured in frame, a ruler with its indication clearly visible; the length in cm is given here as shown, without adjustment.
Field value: 5.5 cm
